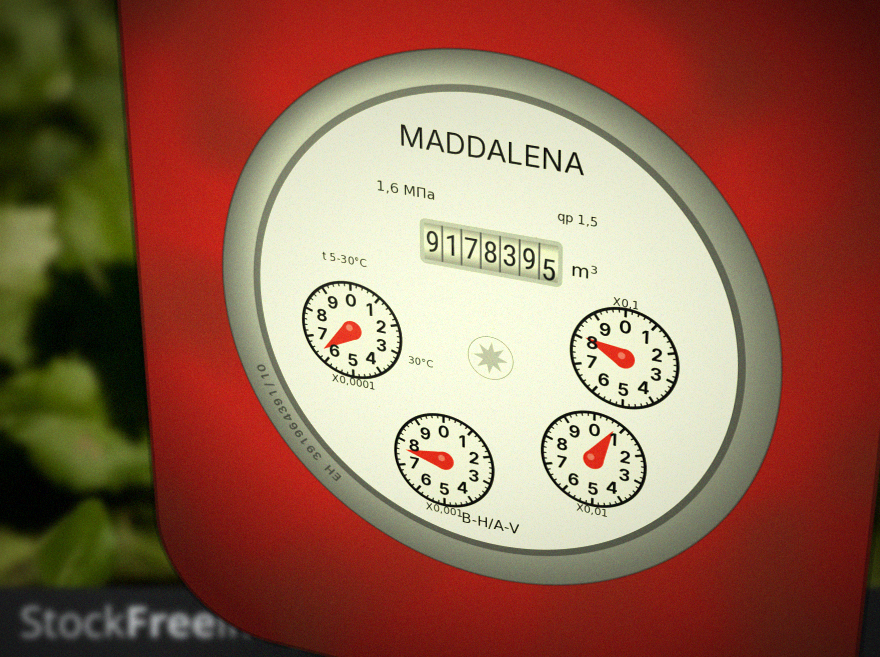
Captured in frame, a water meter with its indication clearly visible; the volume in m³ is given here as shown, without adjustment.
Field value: 9178394.8076 m³
